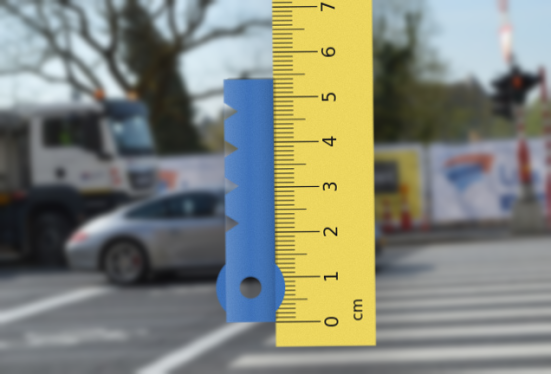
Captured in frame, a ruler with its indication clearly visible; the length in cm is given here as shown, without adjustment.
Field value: 5.4 cm
